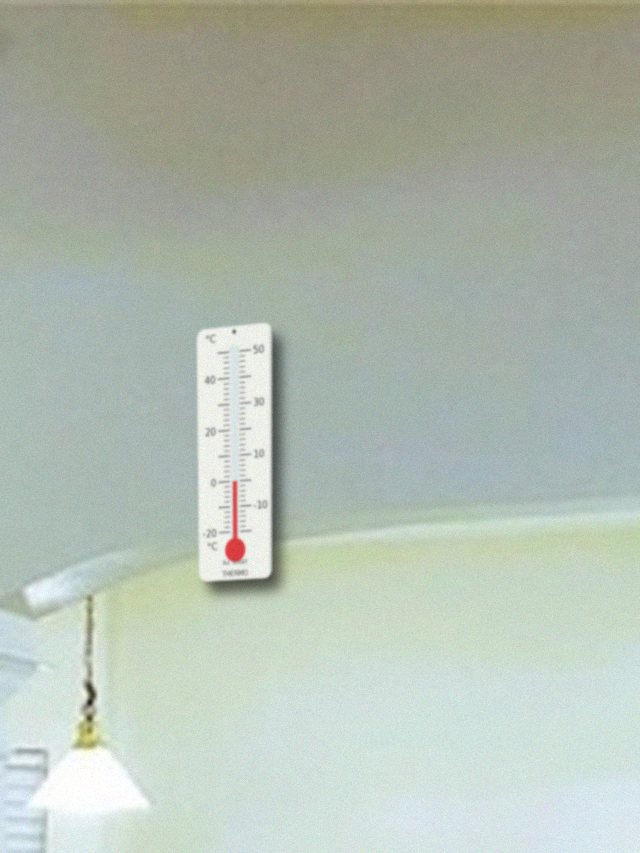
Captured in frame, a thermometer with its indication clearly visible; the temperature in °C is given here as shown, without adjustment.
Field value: 0 °C
